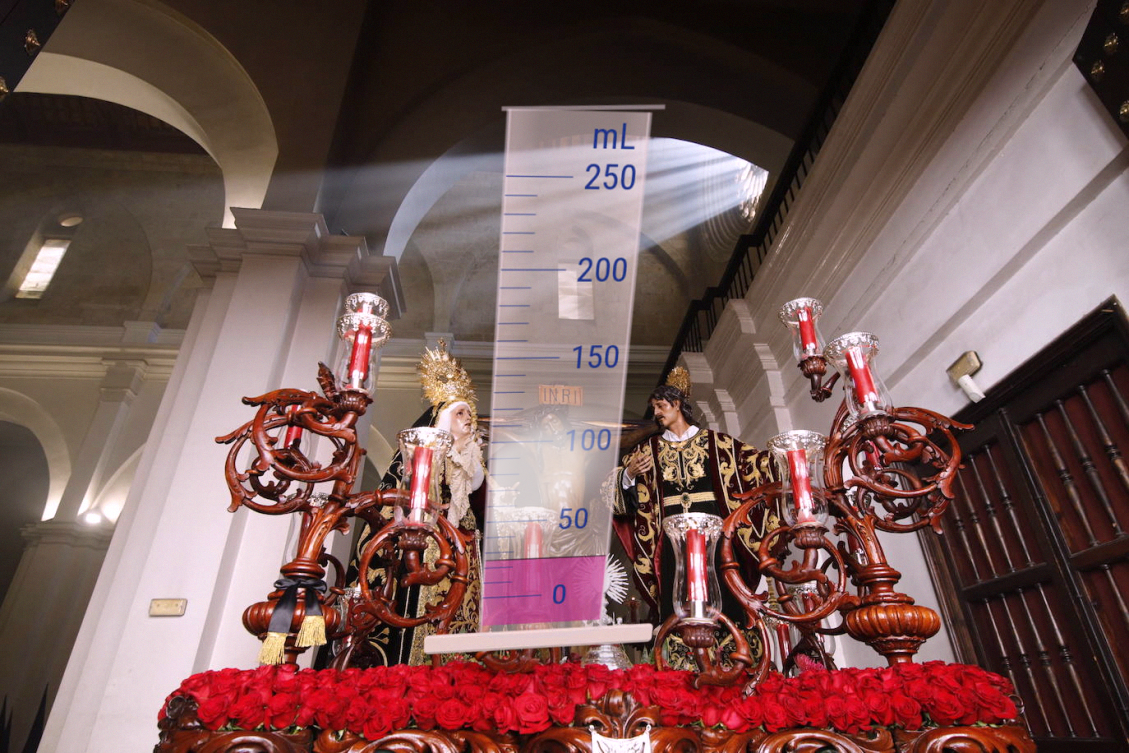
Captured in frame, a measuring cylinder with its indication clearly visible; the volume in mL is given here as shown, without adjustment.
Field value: 25 mL
